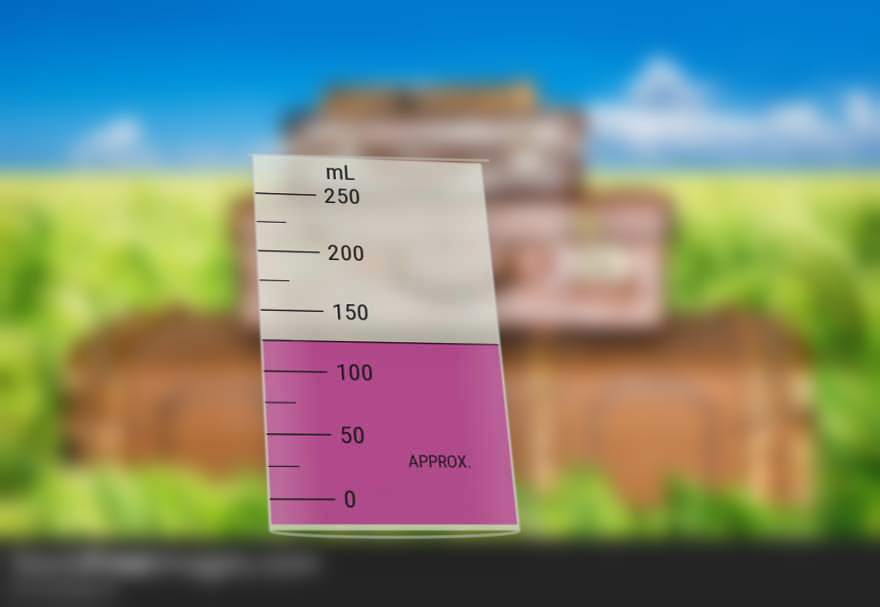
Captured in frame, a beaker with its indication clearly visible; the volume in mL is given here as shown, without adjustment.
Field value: 125 mL
